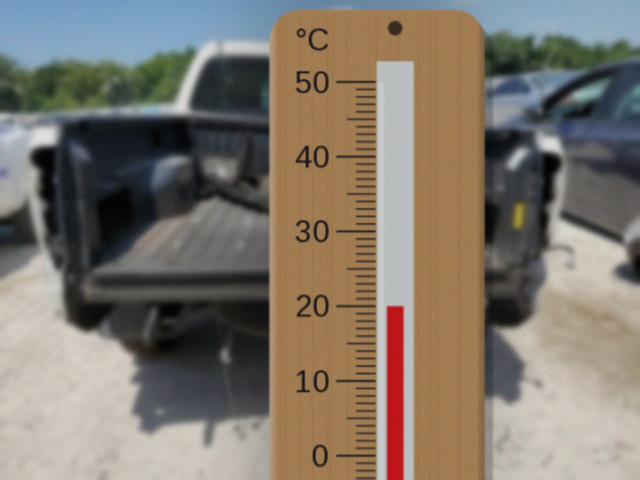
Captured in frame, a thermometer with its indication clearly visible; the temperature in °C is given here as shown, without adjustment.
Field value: 20 °C
